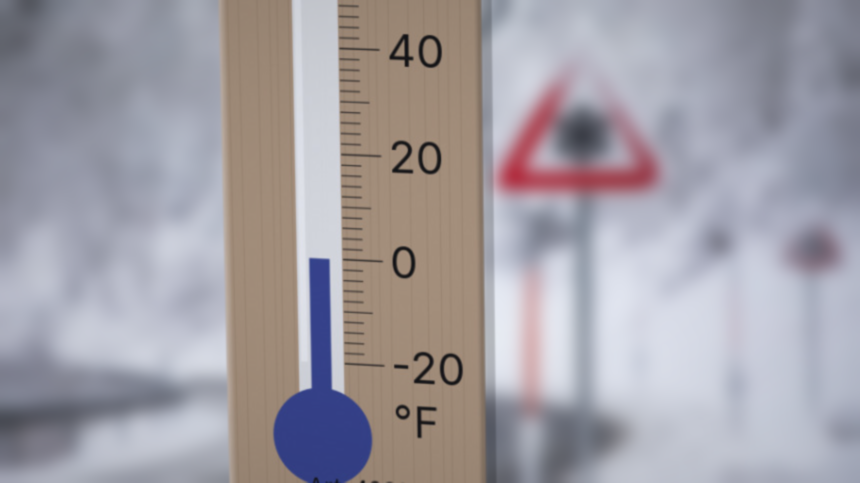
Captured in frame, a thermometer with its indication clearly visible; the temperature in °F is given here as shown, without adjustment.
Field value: 0 °F
